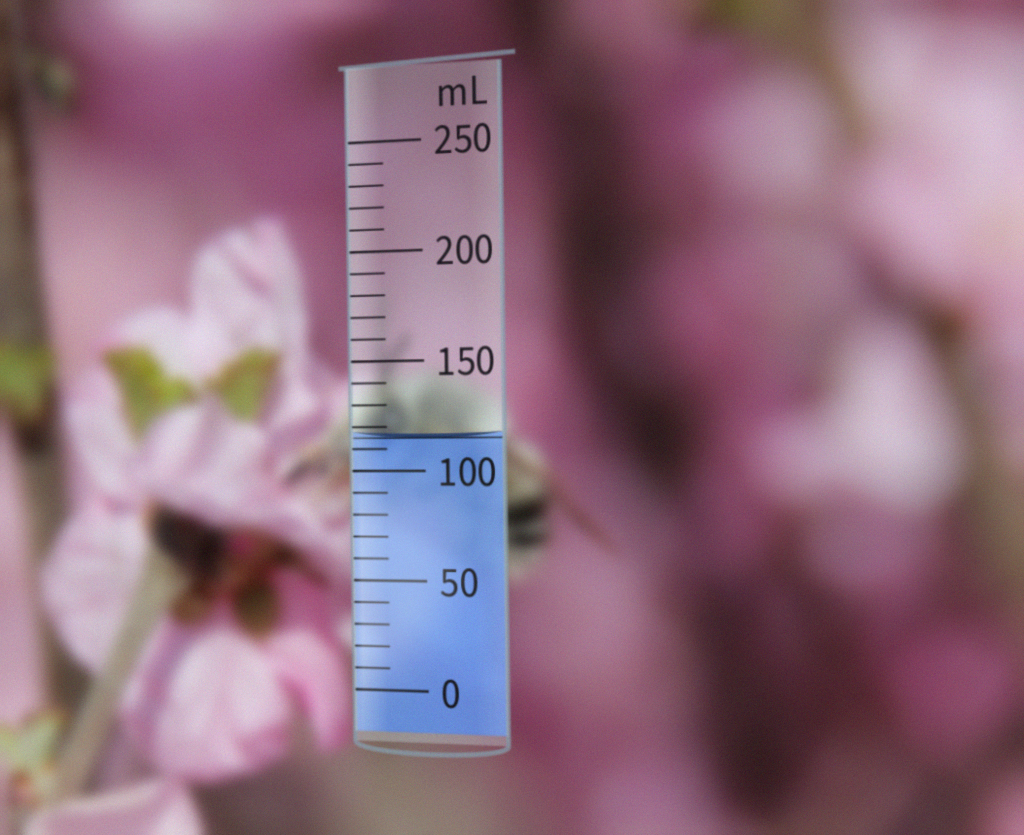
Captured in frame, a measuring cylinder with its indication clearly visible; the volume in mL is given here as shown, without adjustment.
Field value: 115 mL
